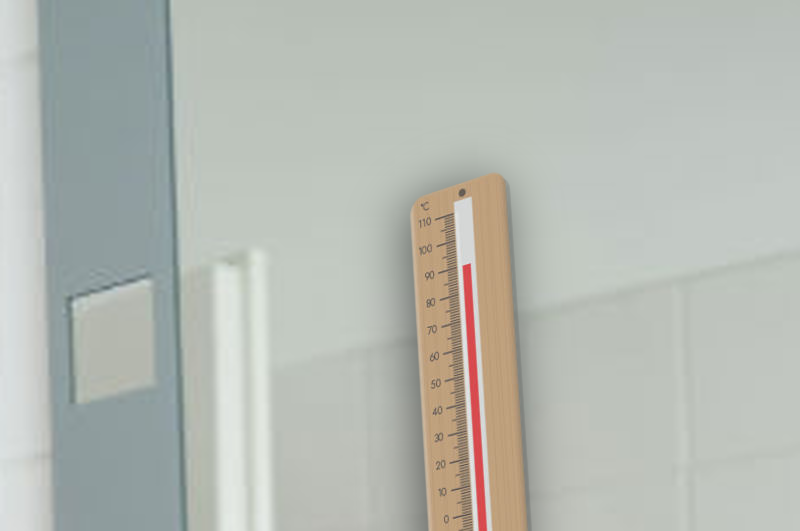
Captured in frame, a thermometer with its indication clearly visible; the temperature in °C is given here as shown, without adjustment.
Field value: 90 °C
